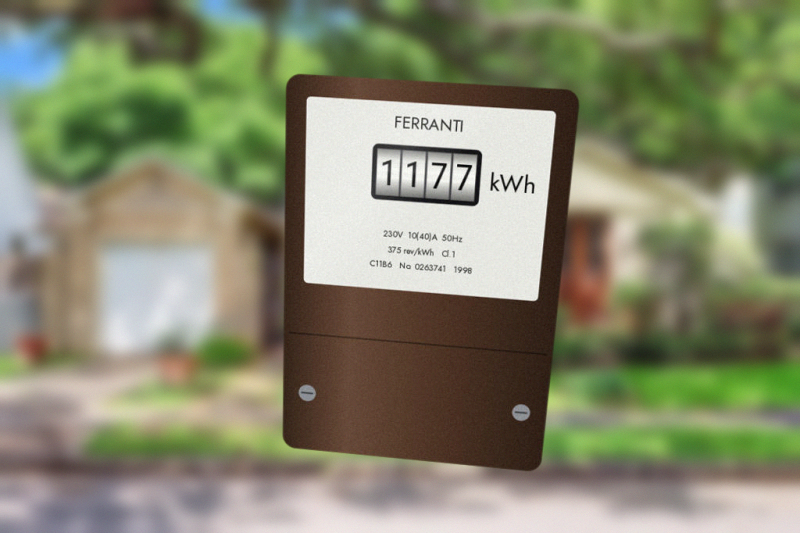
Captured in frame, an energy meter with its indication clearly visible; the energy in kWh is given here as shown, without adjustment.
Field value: 1177 kWh
